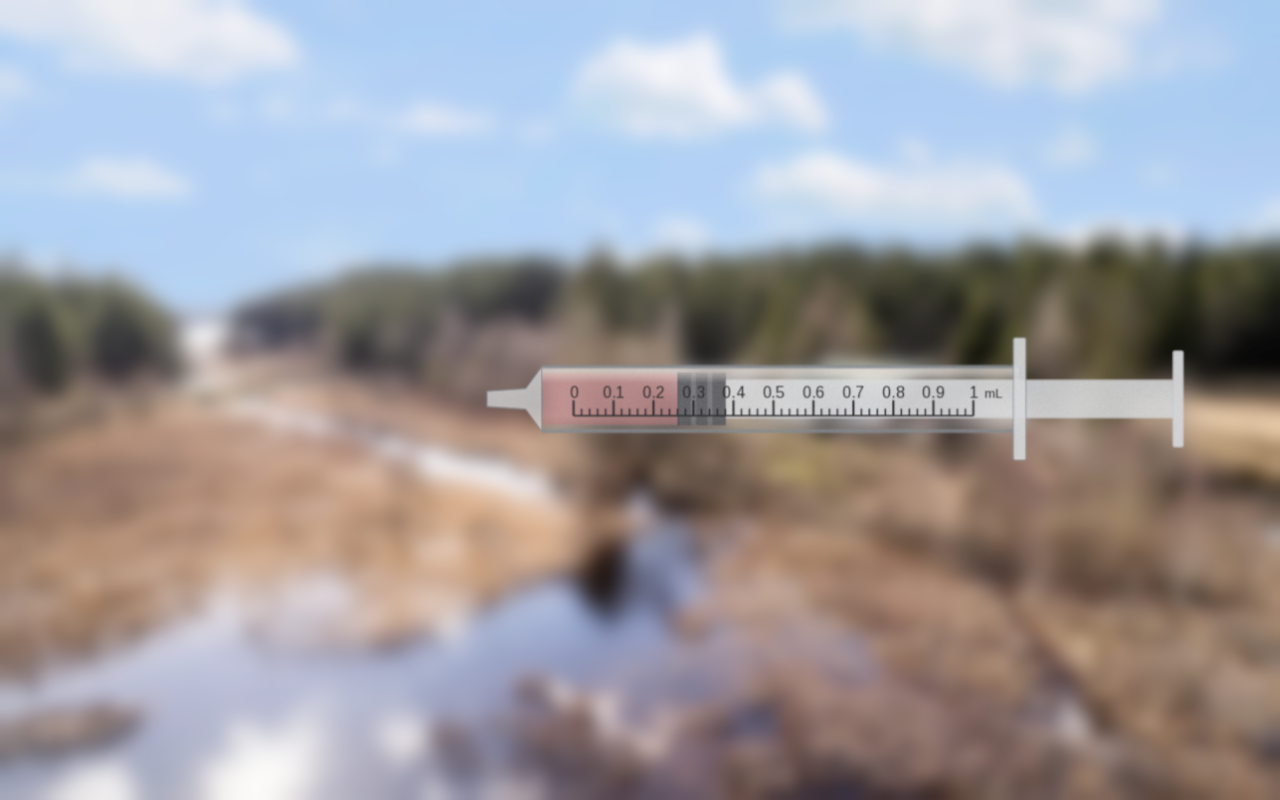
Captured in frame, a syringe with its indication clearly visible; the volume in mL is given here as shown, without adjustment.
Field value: 0.26 mL
